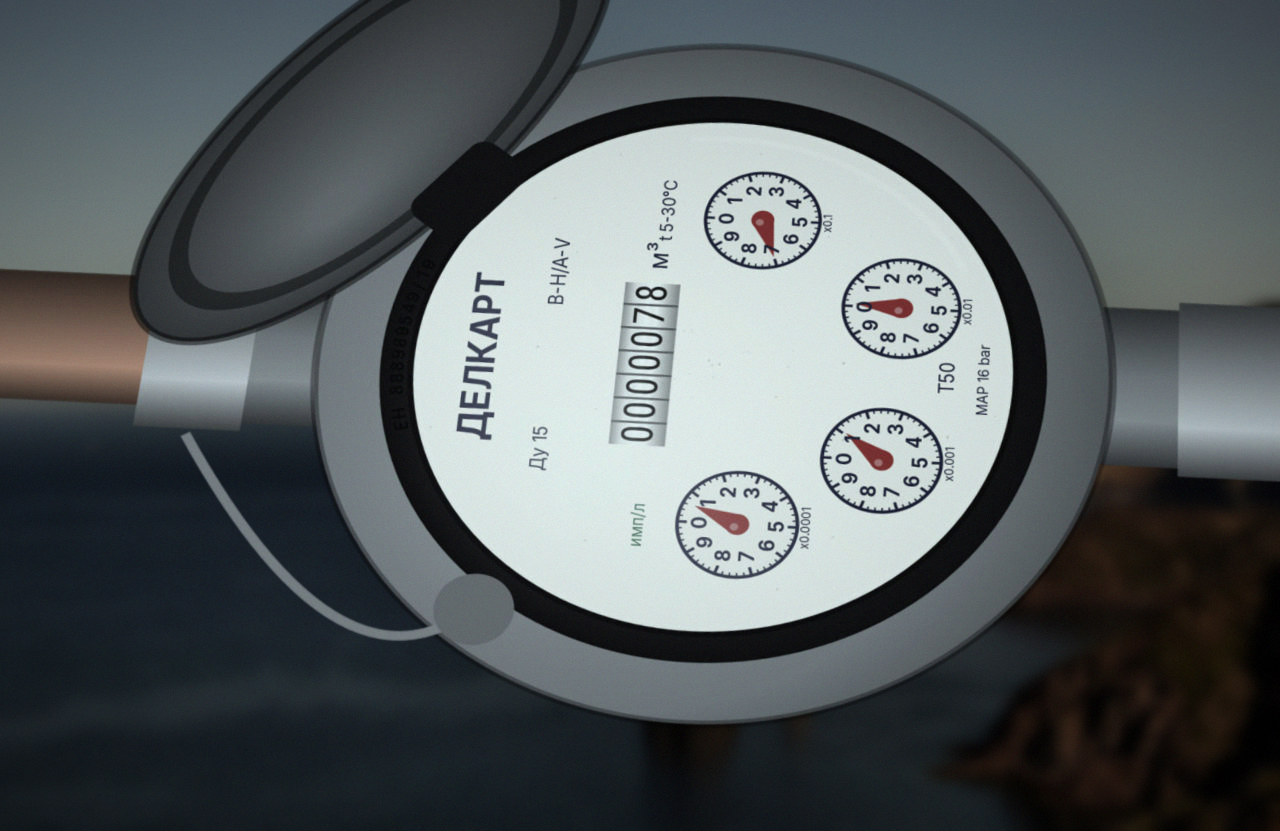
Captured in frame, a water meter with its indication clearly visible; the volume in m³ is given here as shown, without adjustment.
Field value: 78.7010 m³
